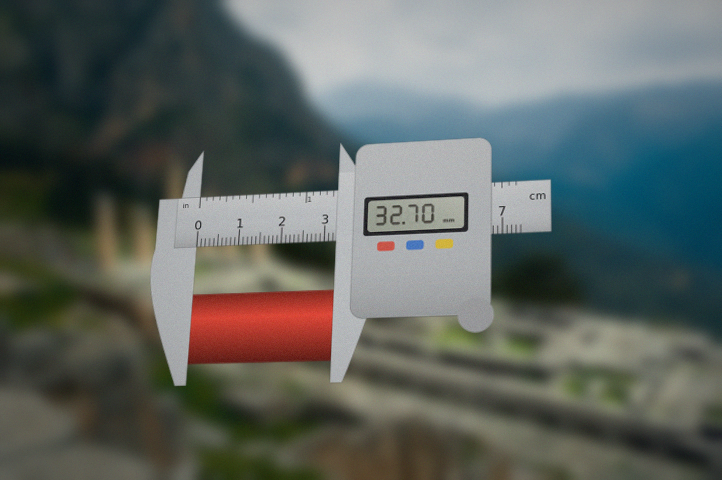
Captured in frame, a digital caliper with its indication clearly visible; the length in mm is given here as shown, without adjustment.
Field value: 32.70 mm
